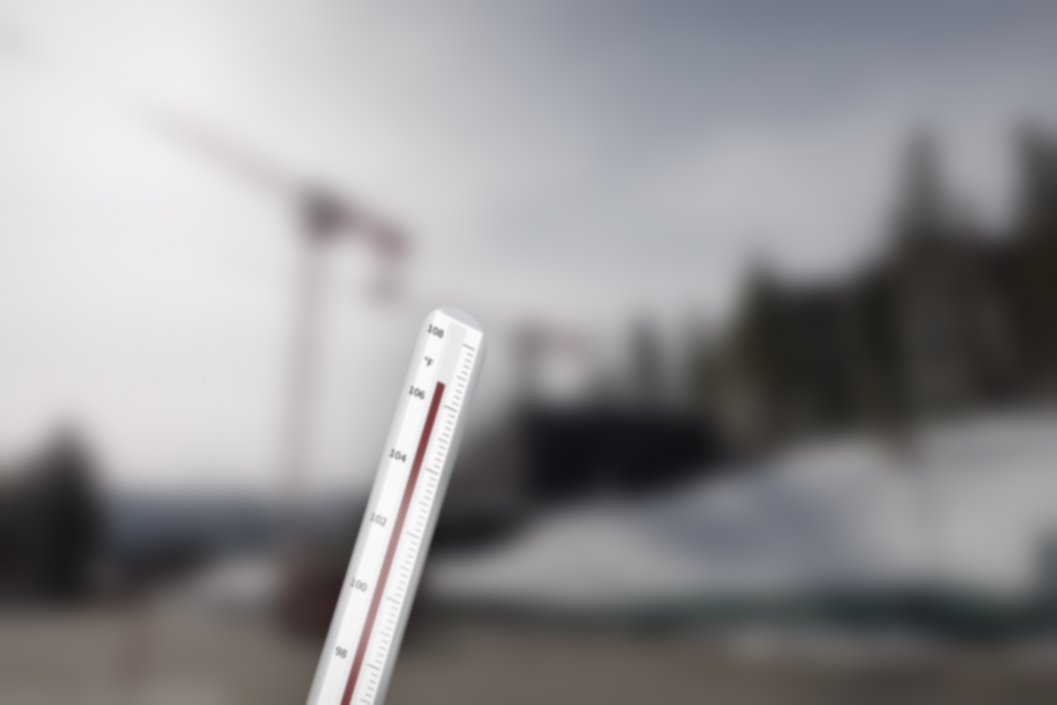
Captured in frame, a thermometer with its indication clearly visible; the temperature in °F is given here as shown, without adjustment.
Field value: 106.6 °F
